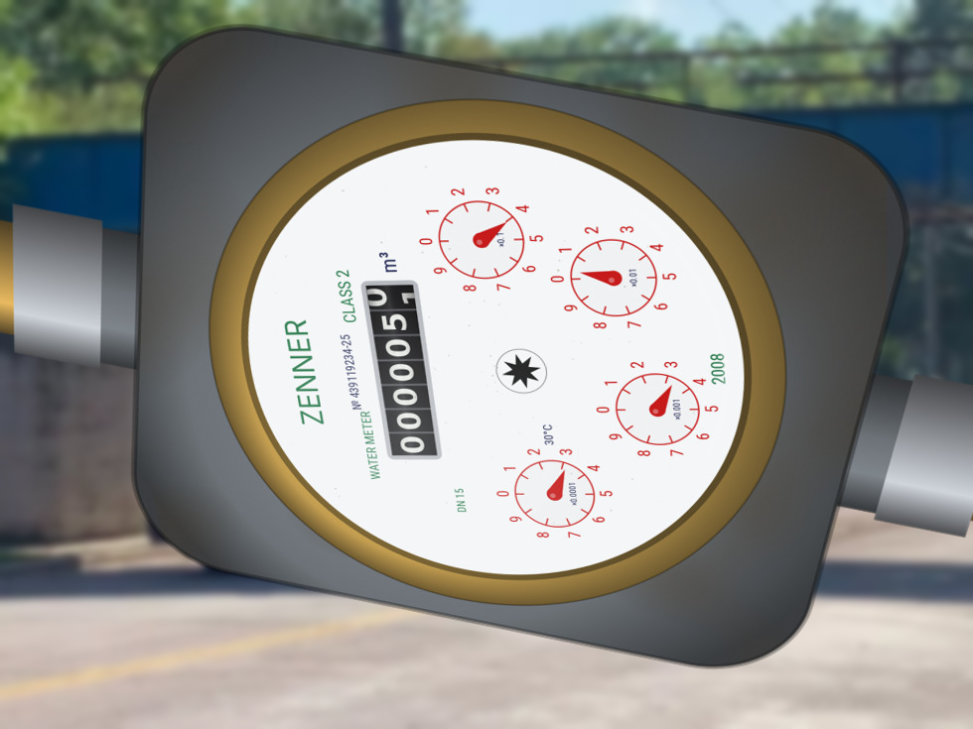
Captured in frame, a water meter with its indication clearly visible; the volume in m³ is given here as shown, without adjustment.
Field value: 50.4033 m³
